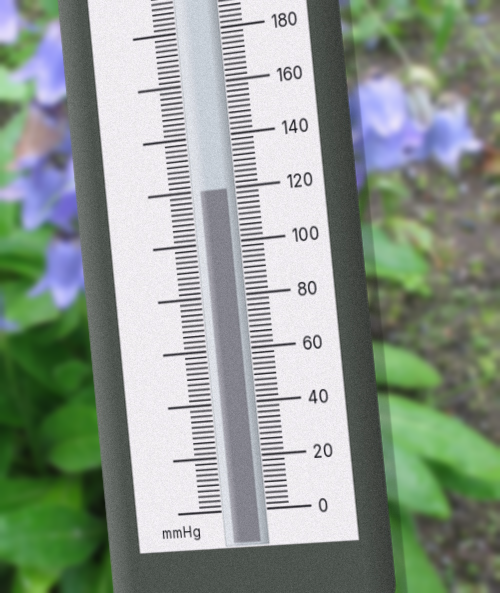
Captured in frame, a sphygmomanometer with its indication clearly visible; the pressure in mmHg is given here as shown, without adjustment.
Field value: 120 mmHg
